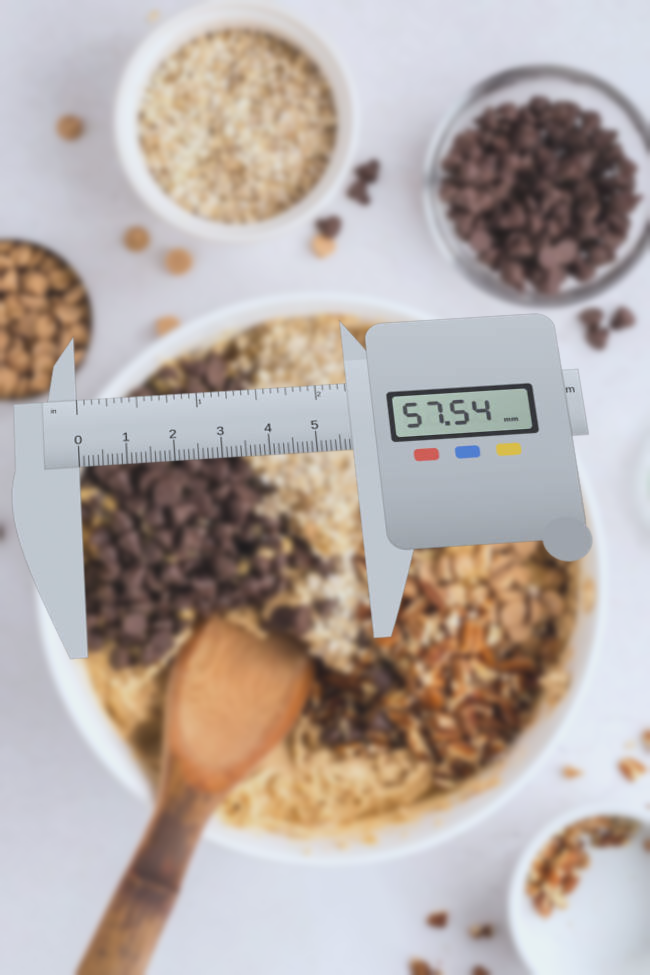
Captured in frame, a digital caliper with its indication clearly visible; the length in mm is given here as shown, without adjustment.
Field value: 57.54 mm
